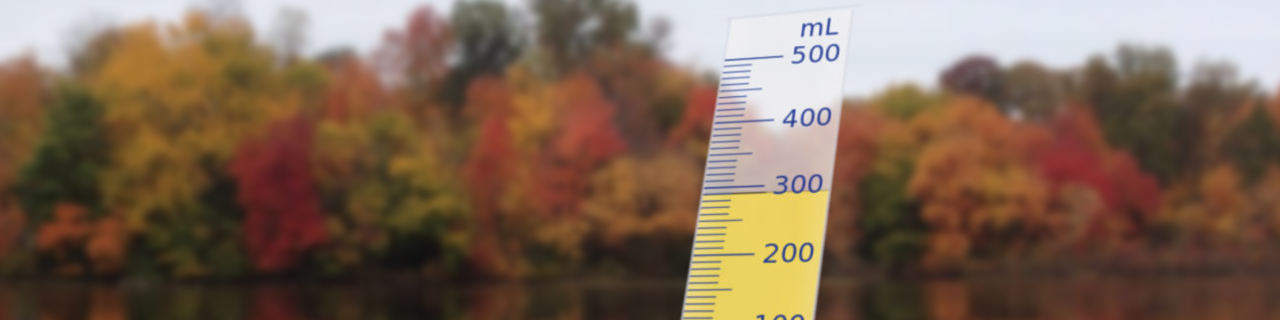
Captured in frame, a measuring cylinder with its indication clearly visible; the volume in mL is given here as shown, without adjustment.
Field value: 290 mL
